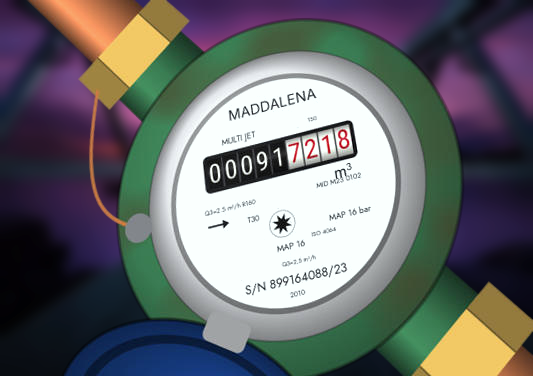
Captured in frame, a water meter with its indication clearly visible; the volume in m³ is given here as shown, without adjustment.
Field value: 91.7218 m³
